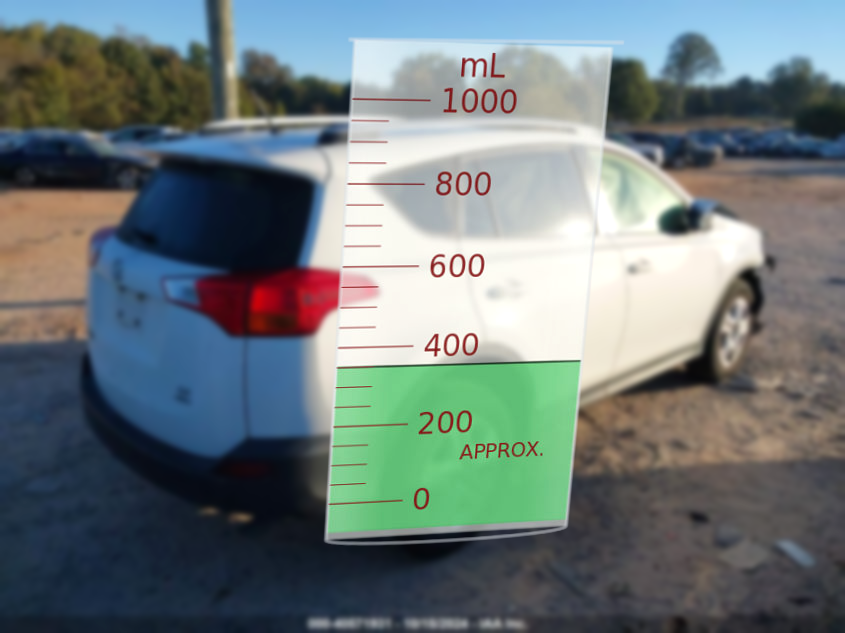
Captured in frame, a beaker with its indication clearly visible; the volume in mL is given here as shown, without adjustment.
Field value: 350 mL
